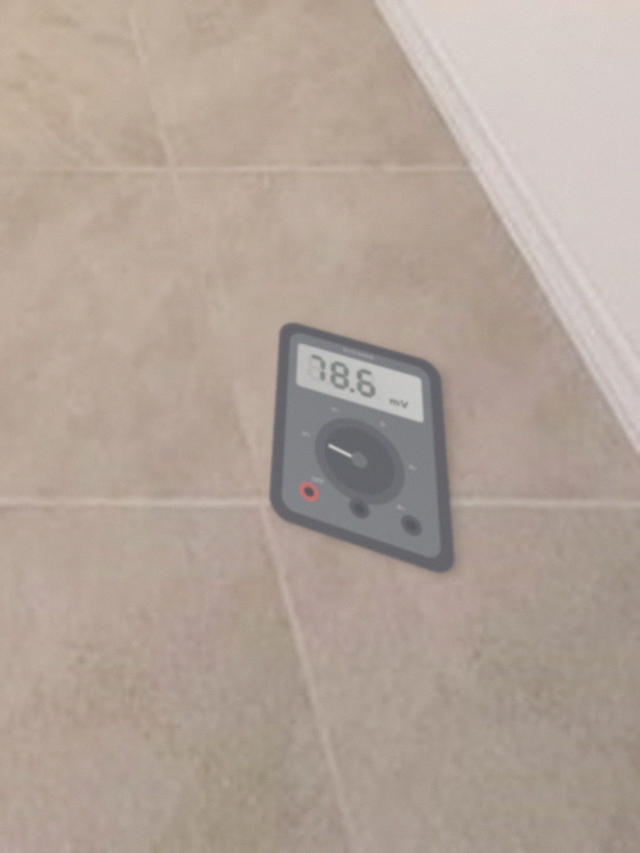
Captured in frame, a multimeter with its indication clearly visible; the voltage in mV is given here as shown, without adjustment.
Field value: 78.6 mV
